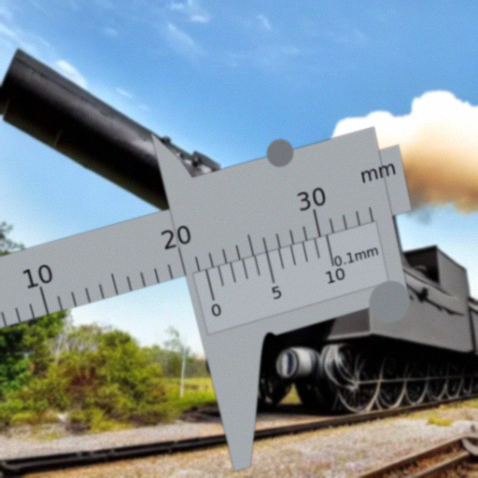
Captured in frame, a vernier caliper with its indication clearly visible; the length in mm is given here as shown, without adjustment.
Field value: 21.5 mm
